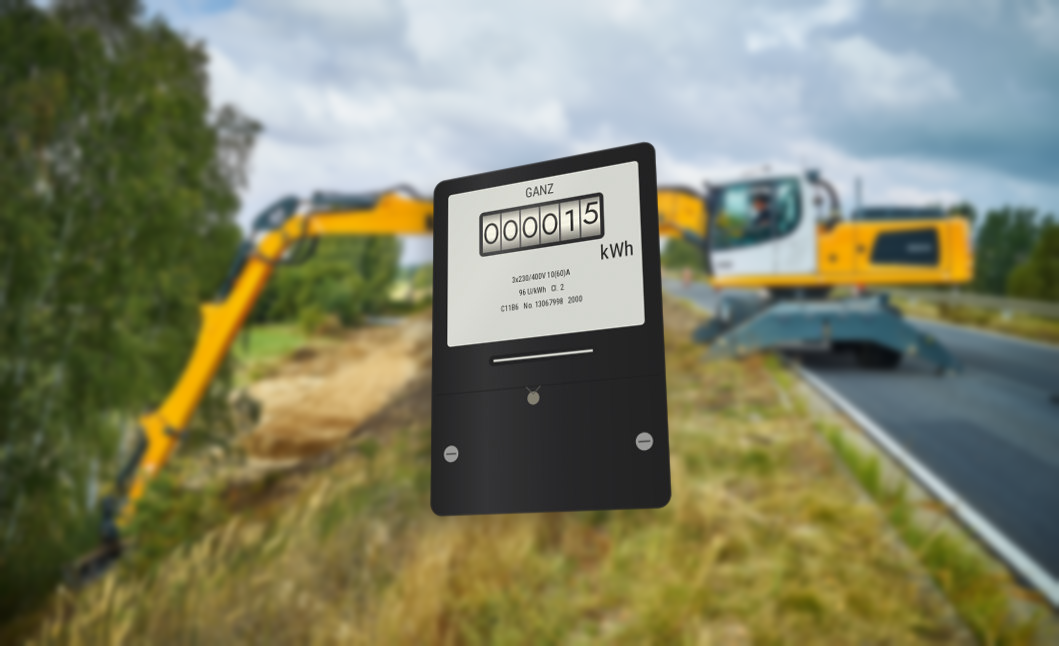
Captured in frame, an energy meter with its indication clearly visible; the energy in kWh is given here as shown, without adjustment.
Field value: 15 kWh
